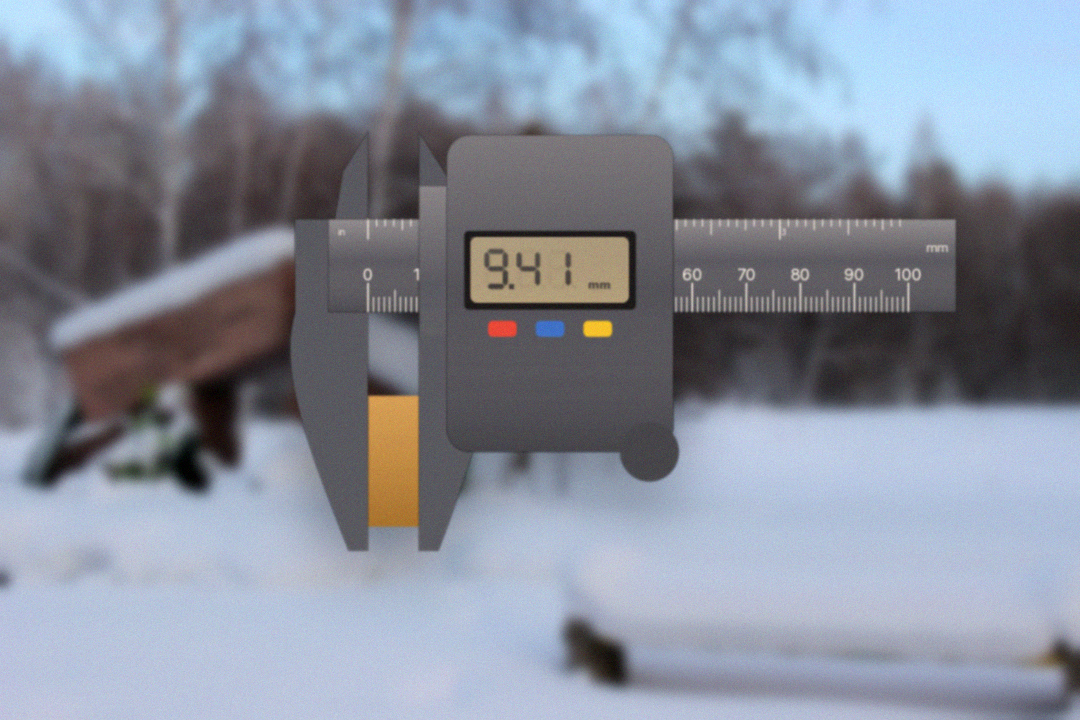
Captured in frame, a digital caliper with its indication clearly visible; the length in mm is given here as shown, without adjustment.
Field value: 9.41 mm
